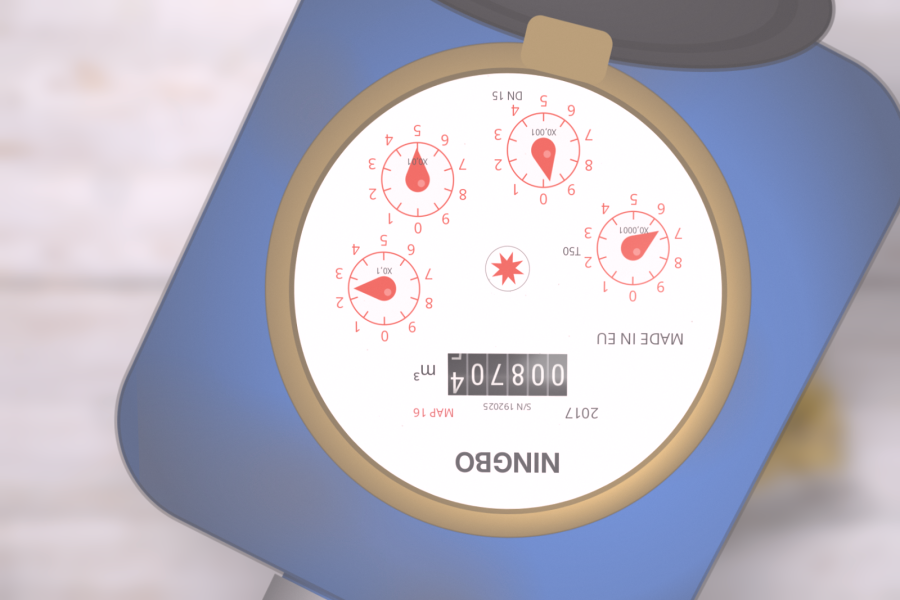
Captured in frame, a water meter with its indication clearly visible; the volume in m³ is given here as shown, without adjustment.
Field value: 8704.2496 m³
